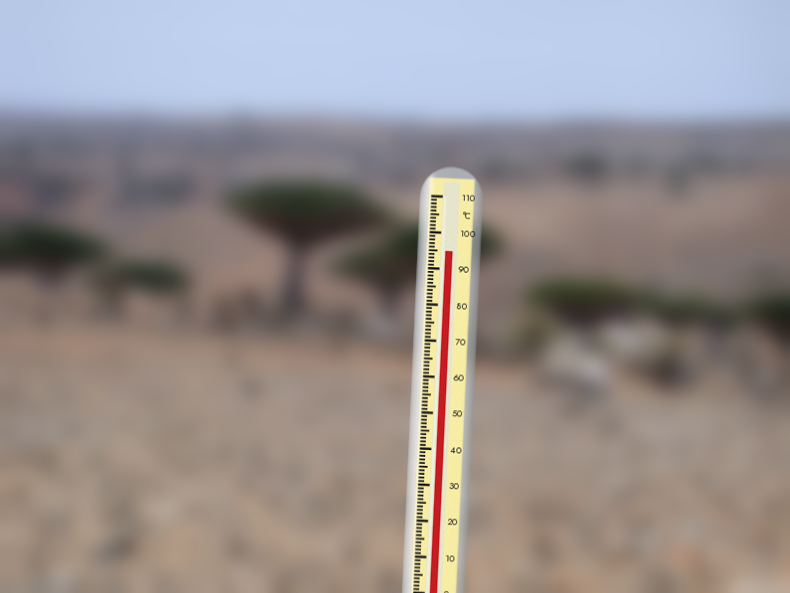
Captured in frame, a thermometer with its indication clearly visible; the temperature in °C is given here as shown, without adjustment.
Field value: 95 °C
